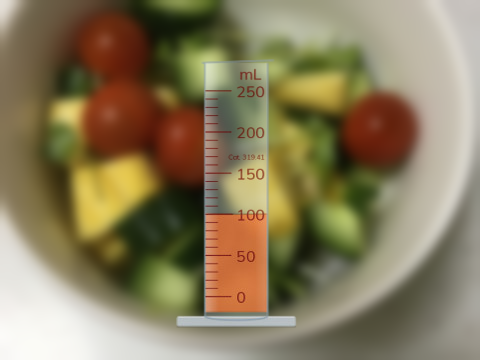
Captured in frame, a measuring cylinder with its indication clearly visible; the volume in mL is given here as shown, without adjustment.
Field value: 100 mL
